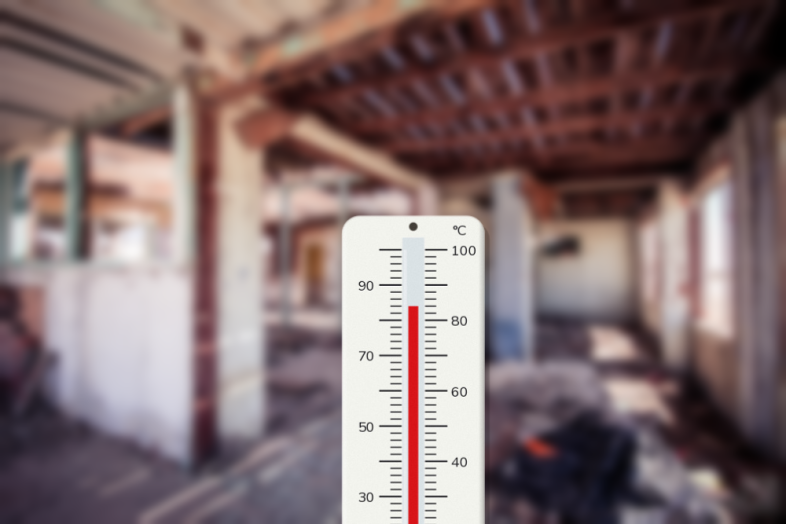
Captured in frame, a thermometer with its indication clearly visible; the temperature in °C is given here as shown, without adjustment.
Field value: 84 °C
